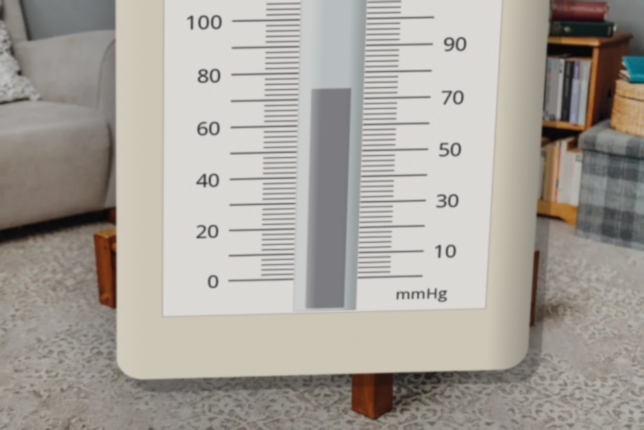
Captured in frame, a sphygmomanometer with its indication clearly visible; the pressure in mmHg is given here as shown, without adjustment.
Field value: 74 mmHg
